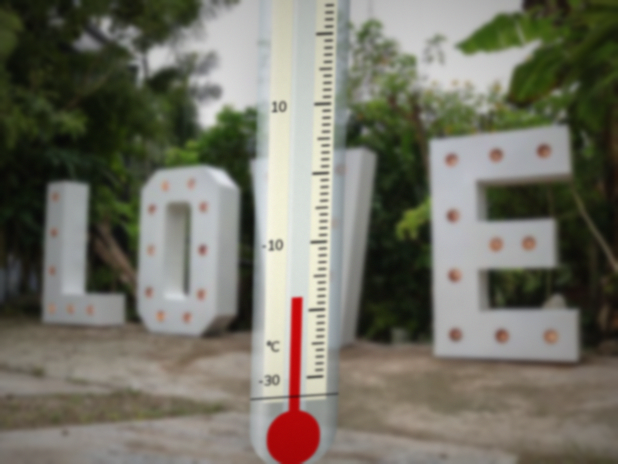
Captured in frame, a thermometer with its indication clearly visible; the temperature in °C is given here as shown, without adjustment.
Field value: -18 °C
